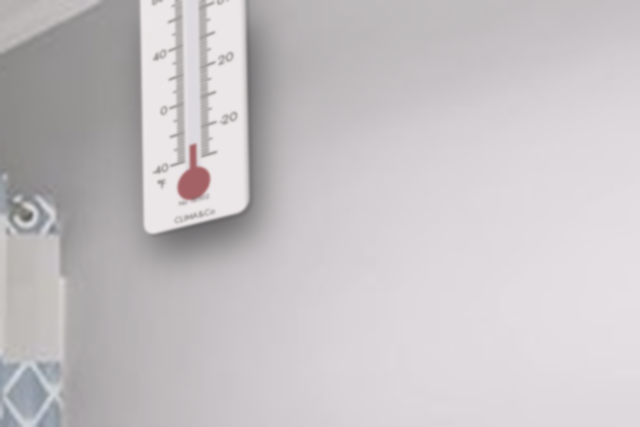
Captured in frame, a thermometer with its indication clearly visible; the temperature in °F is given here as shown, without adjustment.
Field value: -30 °F
